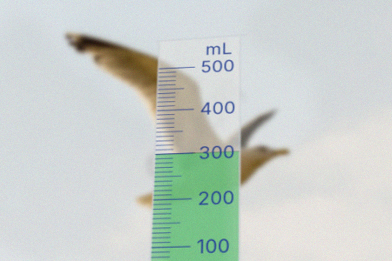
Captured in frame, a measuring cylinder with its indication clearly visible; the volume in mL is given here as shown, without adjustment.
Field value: 300 mL
